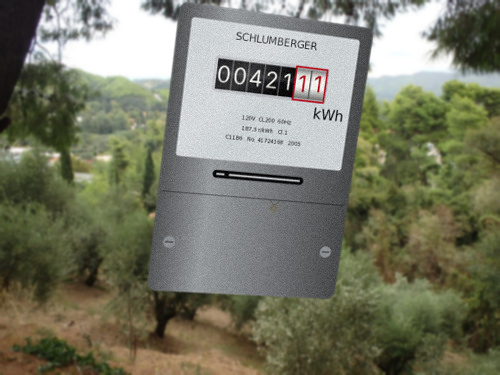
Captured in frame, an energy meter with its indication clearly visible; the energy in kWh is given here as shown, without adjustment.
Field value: 421.11 kWh
